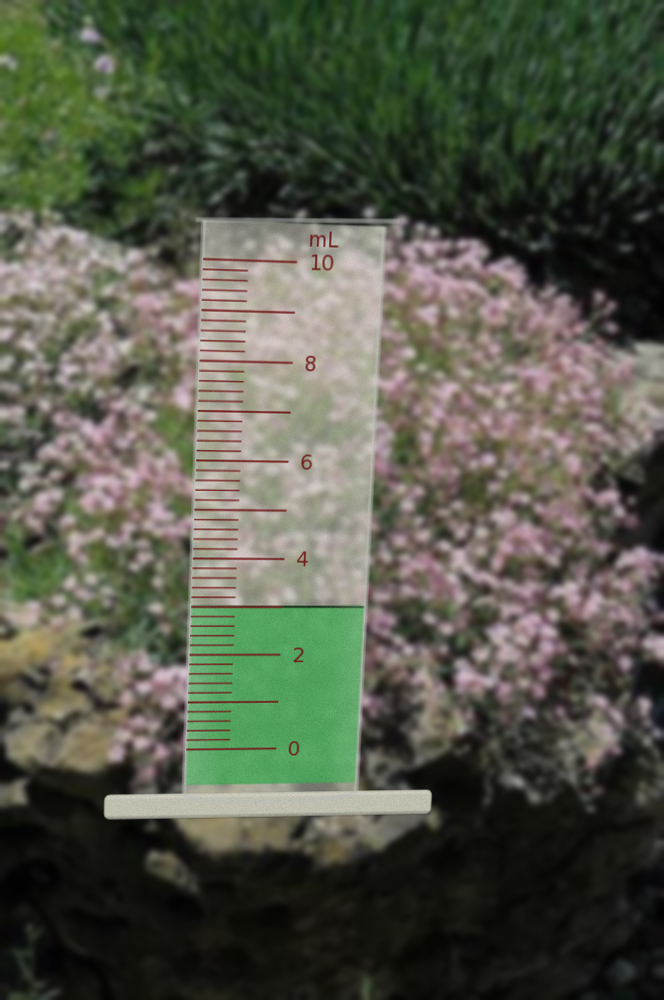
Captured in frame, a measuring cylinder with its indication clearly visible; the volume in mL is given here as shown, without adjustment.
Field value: 3 mL
